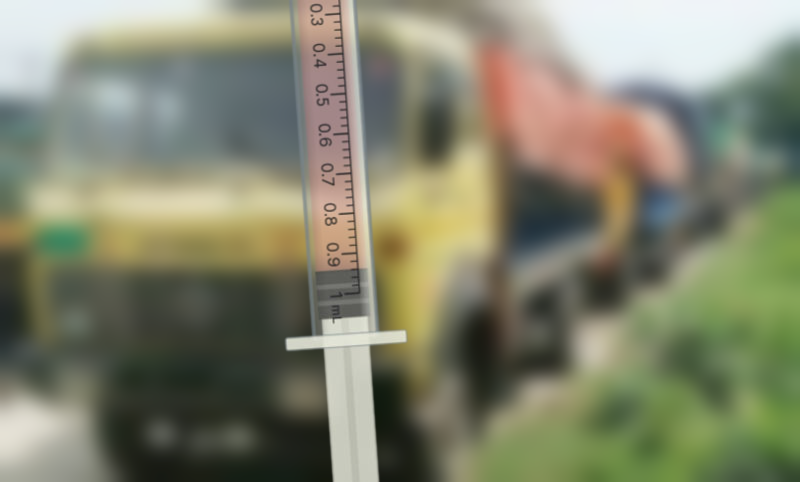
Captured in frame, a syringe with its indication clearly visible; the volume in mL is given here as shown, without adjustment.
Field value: 0.94 mL
